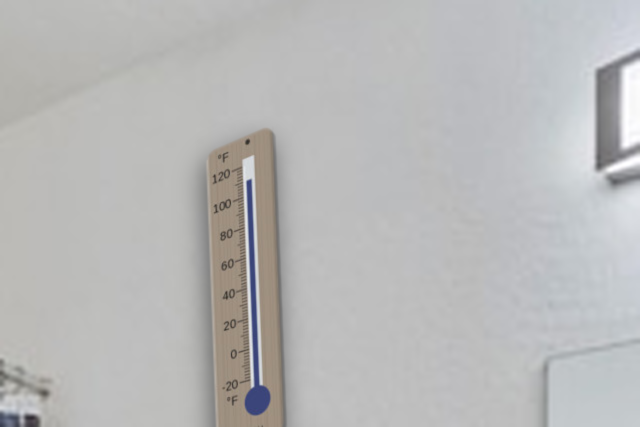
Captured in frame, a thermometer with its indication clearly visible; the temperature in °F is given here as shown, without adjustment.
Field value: 110 °F
